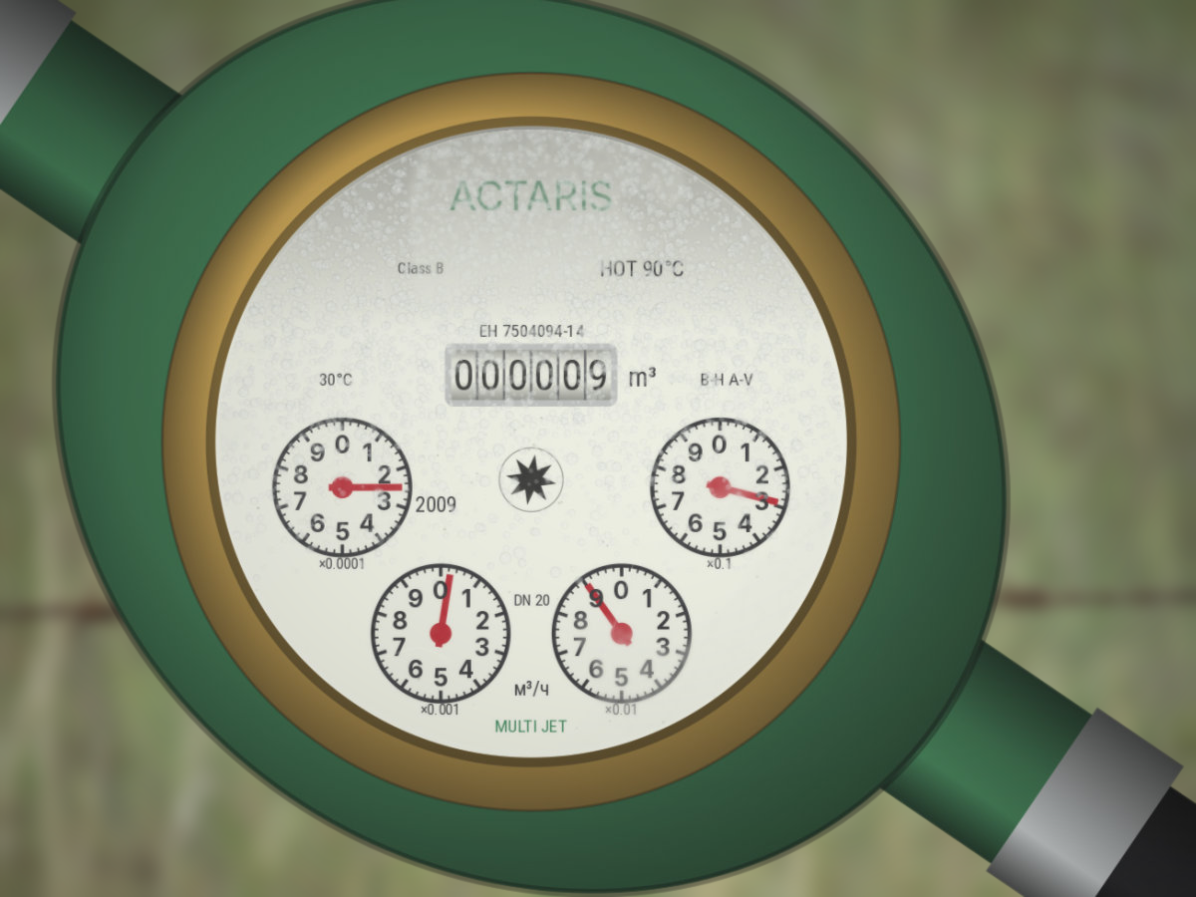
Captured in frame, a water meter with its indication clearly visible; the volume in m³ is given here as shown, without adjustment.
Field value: 9.2902 m³
